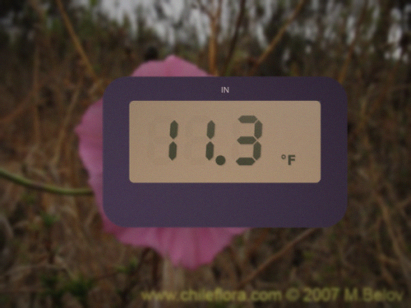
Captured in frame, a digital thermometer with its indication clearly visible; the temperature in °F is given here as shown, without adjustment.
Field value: 11.3 °F
